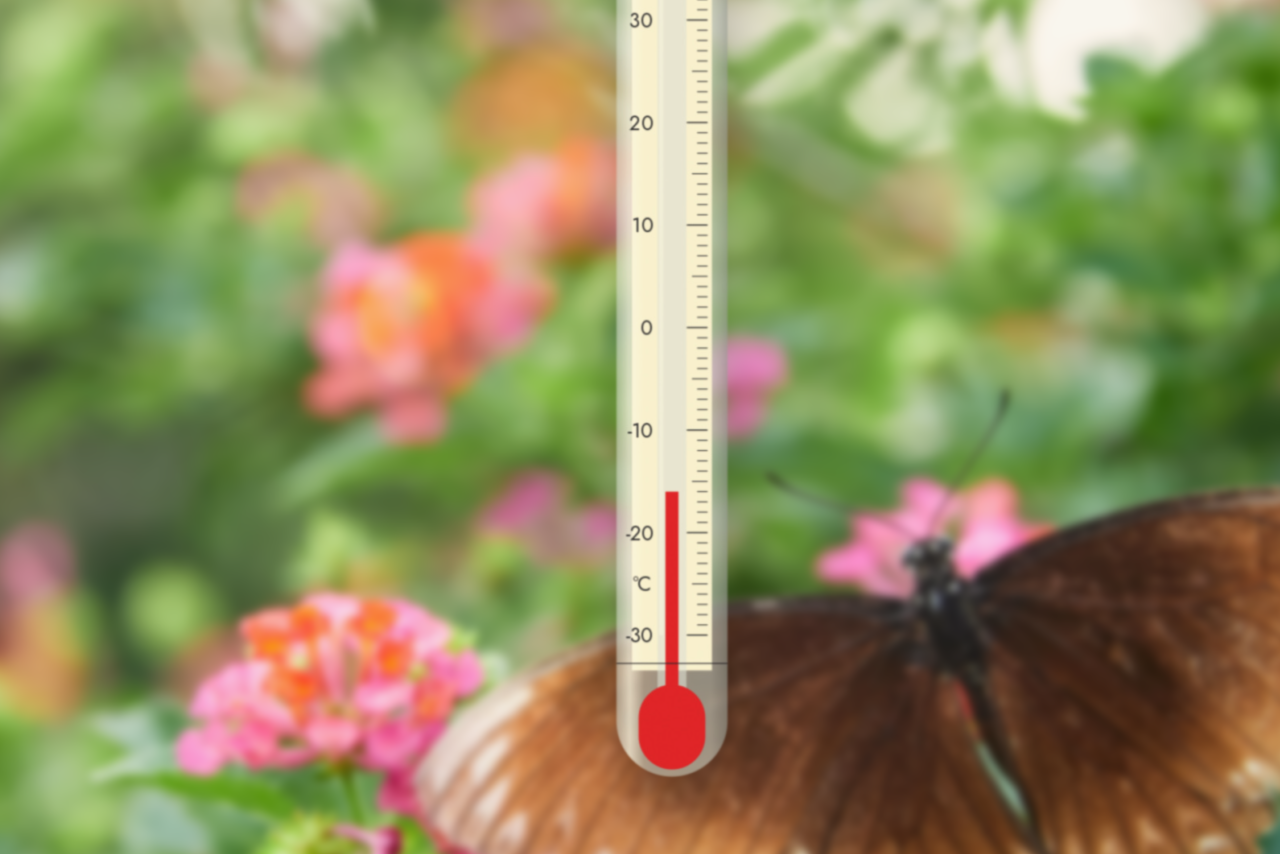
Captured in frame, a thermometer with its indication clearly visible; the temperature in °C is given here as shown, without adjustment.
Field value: -16 °C
